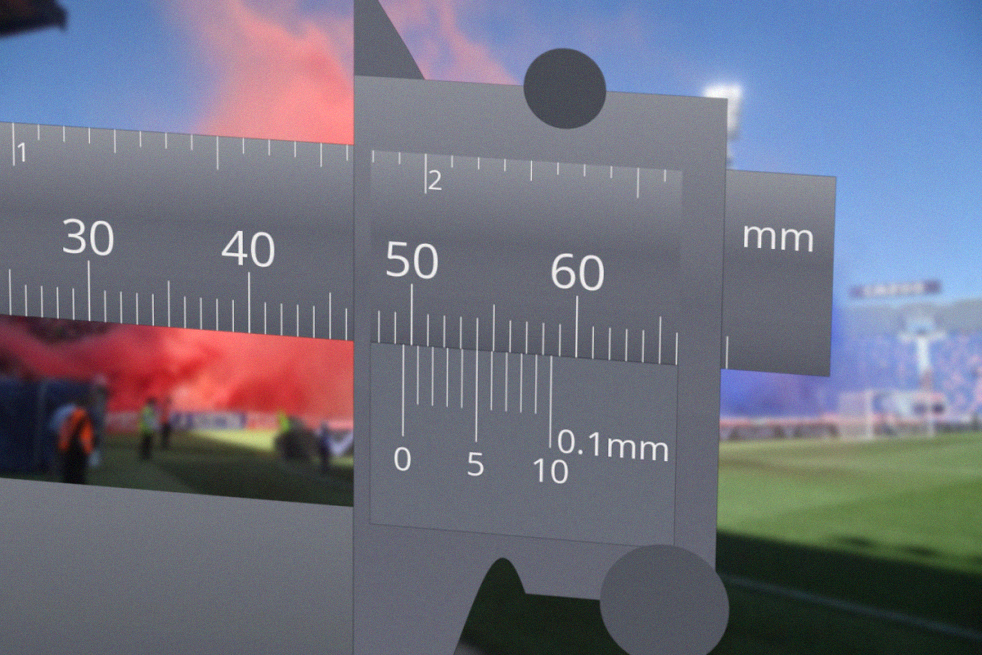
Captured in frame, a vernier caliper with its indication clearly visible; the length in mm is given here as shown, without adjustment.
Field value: 49.5 mm
